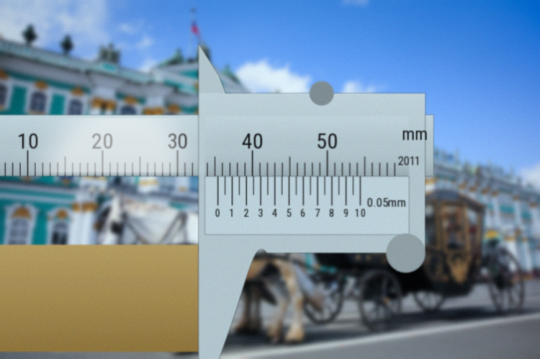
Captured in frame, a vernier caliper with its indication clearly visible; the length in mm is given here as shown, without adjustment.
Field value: 35.4 mm
